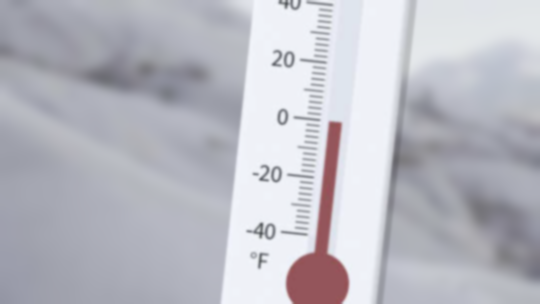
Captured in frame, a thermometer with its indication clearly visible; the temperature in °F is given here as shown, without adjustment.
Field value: 0 °F
